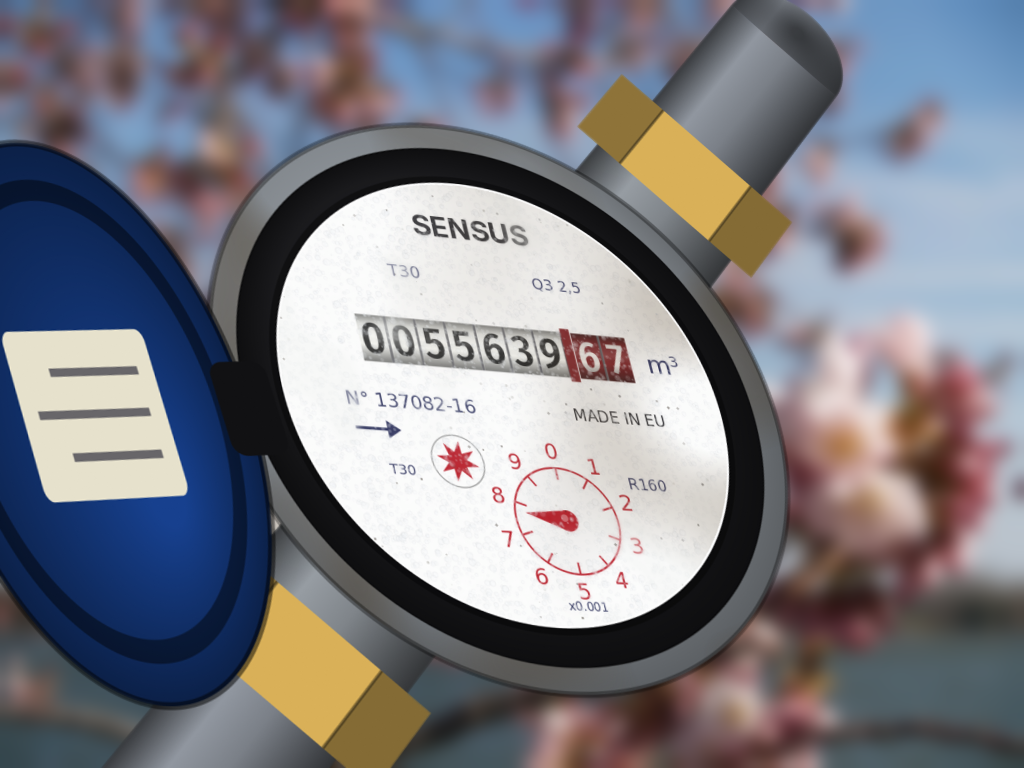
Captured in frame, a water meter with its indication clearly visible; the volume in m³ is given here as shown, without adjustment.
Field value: 55639.677 m³
